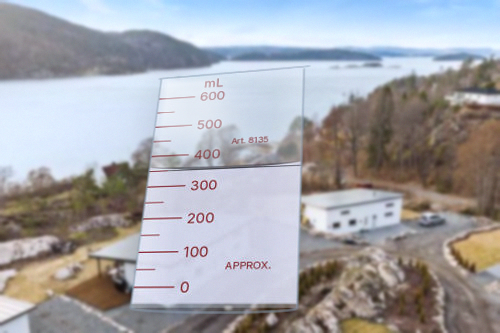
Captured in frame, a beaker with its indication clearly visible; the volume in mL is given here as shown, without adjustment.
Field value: 350 mL
